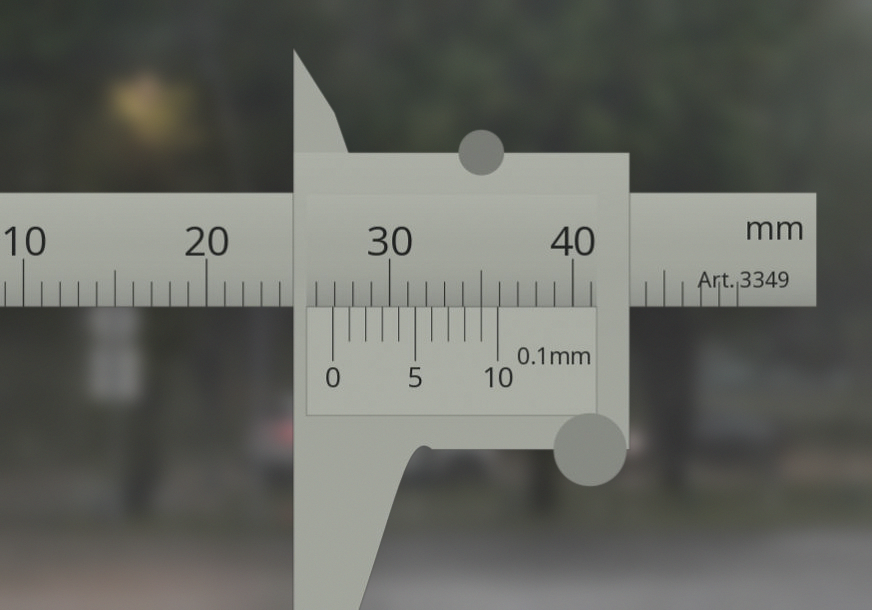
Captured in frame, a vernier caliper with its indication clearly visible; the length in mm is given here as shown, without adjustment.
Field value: 26.9 mm
